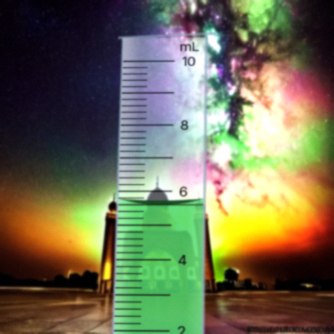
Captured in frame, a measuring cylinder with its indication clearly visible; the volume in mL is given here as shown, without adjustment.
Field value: 5.6 mL
